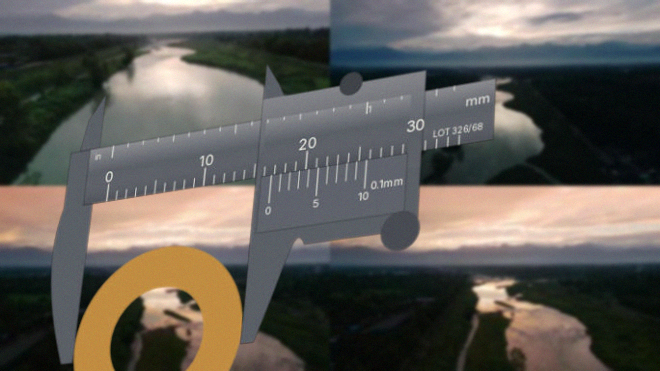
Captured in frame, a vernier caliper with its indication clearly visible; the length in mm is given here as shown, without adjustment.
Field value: 16.7 mm
